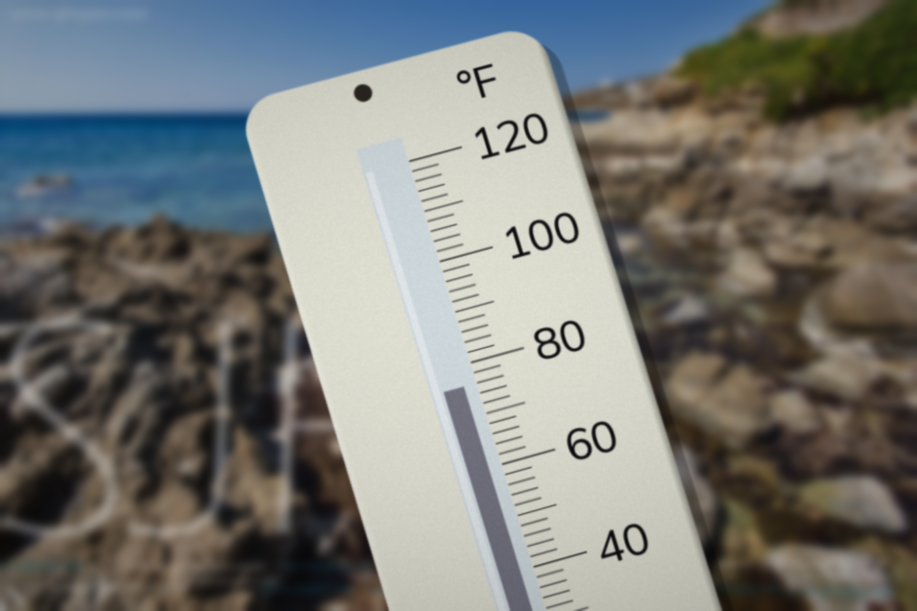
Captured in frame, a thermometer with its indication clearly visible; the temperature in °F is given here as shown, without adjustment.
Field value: 76 °F
